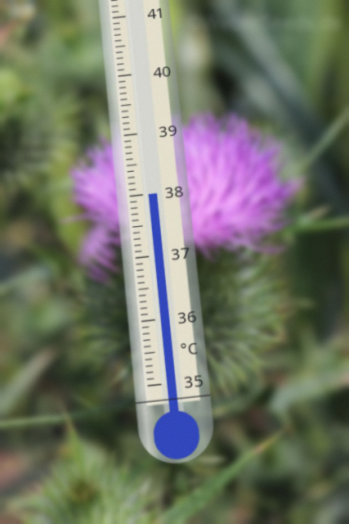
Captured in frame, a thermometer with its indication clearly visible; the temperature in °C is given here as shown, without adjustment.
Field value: 38 °C
